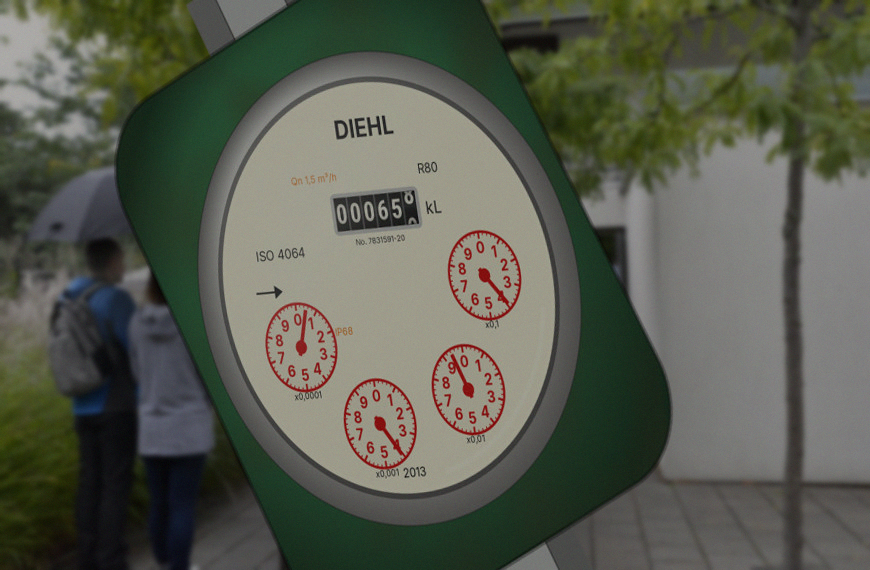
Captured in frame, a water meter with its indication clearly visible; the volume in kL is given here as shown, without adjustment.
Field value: 658.3940 kL
